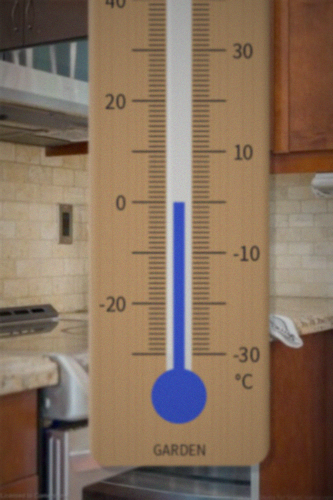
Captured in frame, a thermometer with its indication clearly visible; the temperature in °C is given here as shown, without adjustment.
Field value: 0 °C
